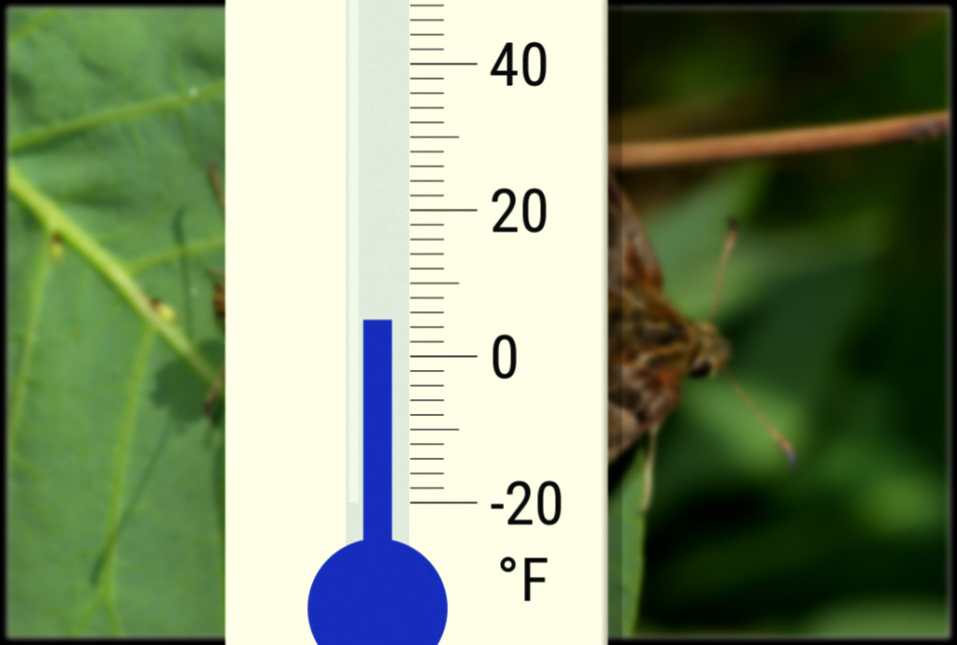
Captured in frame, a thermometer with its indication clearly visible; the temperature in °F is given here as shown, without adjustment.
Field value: 5 °F
